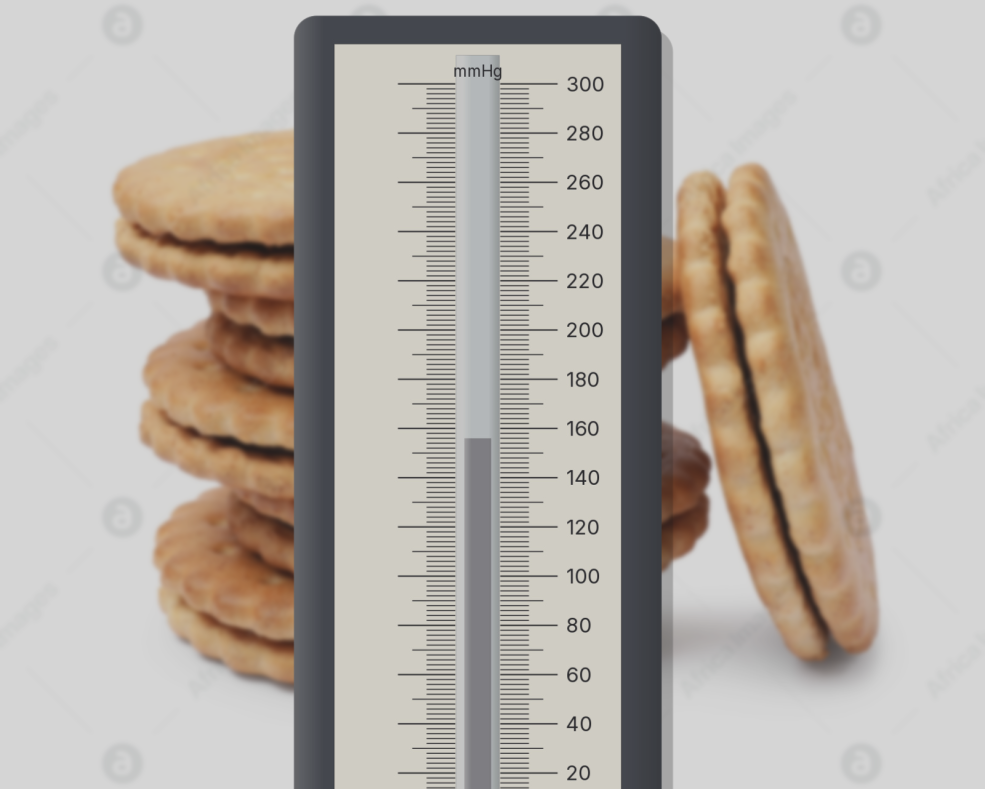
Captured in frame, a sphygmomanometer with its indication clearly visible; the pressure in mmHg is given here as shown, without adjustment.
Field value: 156 mmHg
